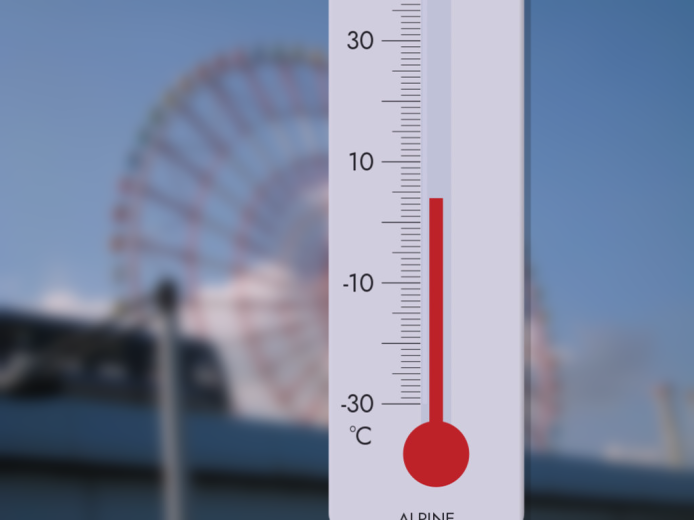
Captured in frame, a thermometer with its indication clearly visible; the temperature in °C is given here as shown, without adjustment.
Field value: 4 °C
